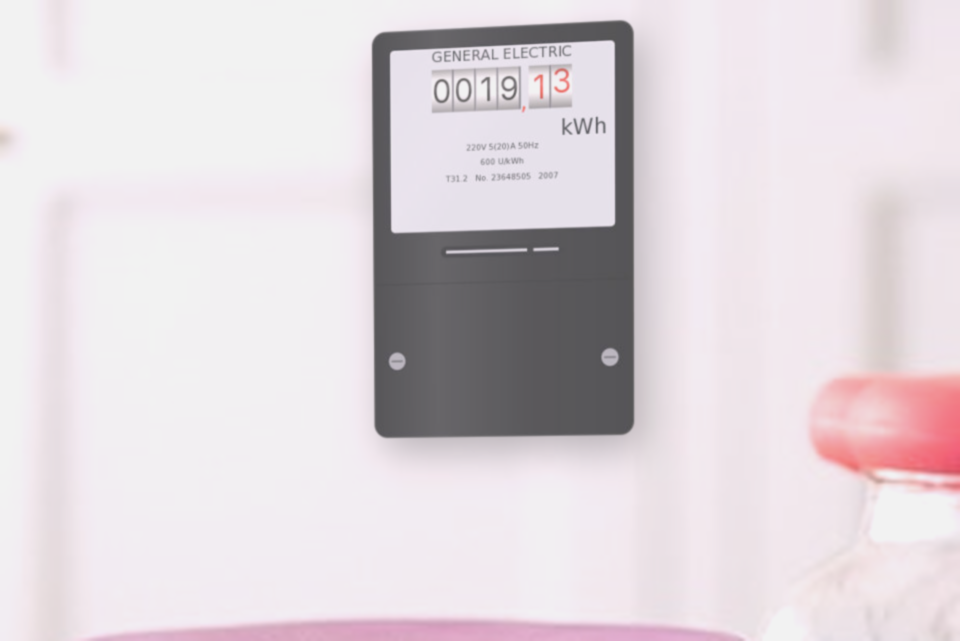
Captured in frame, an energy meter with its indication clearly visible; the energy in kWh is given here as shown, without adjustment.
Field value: 19.13 kWh
